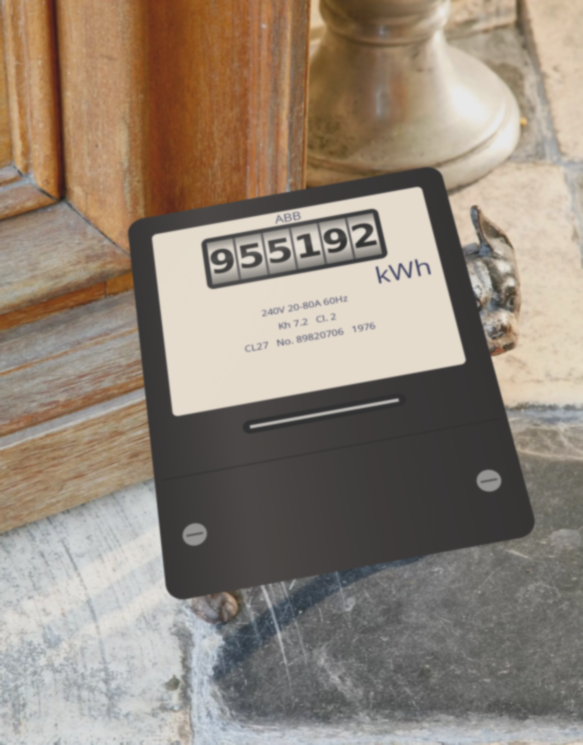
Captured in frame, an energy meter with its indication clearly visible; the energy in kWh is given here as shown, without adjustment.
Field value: 955192 kWh
